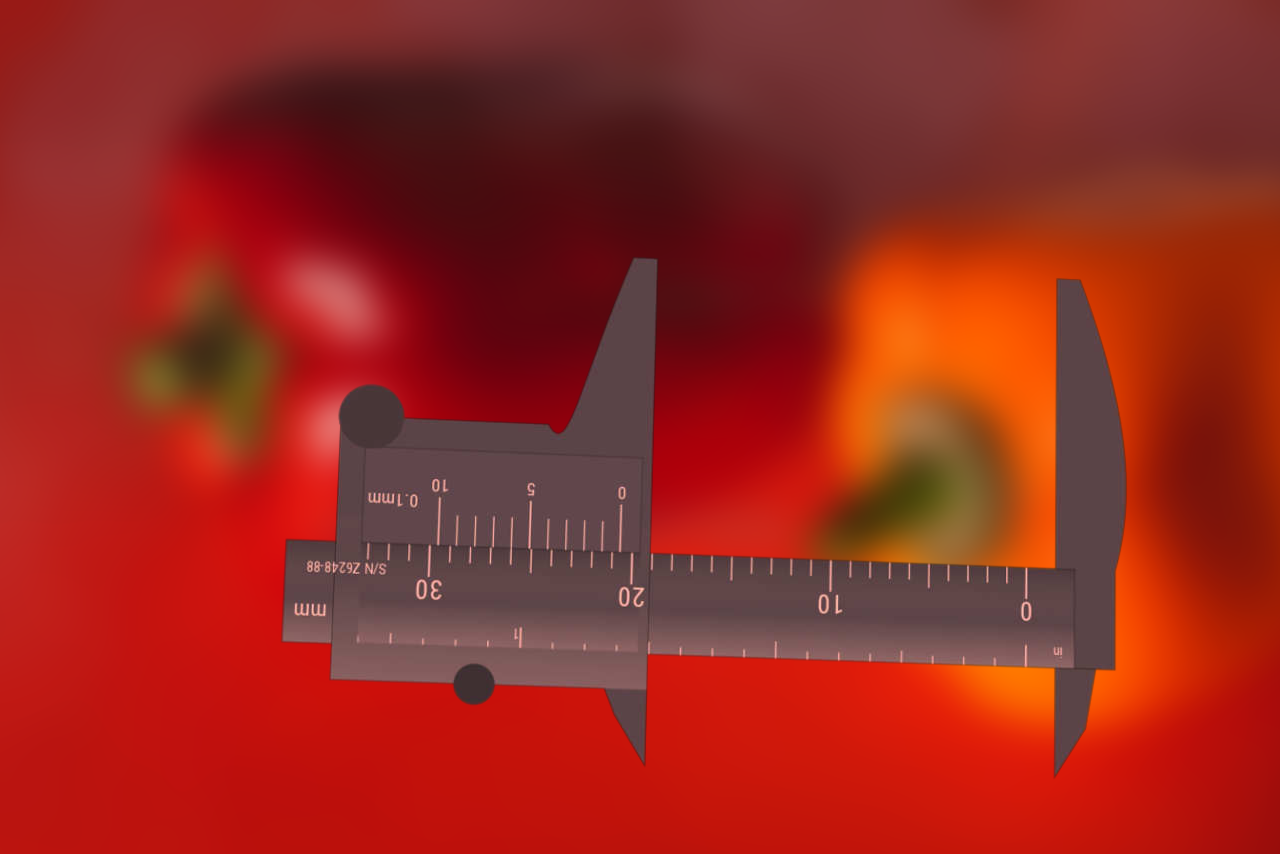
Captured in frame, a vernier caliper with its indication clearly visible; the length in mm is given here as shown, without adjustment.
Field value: 20.6 mm
